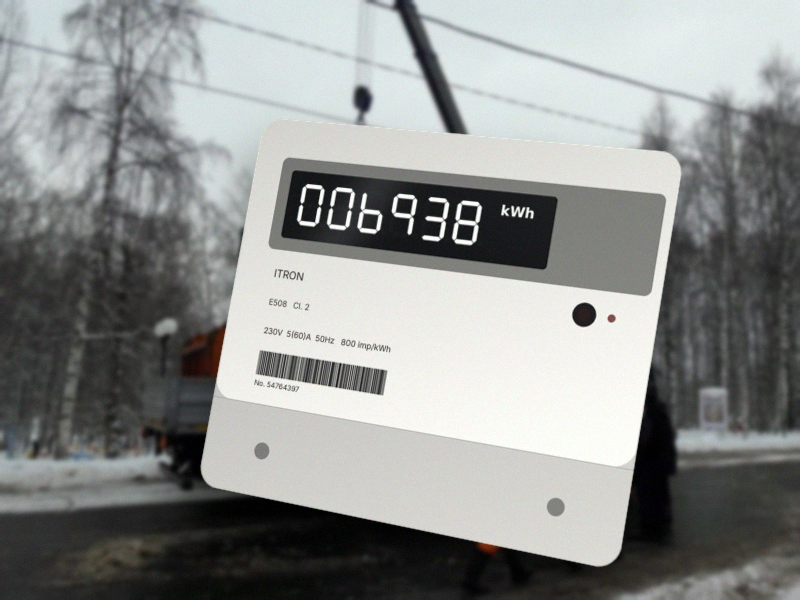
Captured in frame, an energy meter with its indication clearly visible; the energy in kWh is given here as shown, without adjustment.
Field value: 6938 kWh
